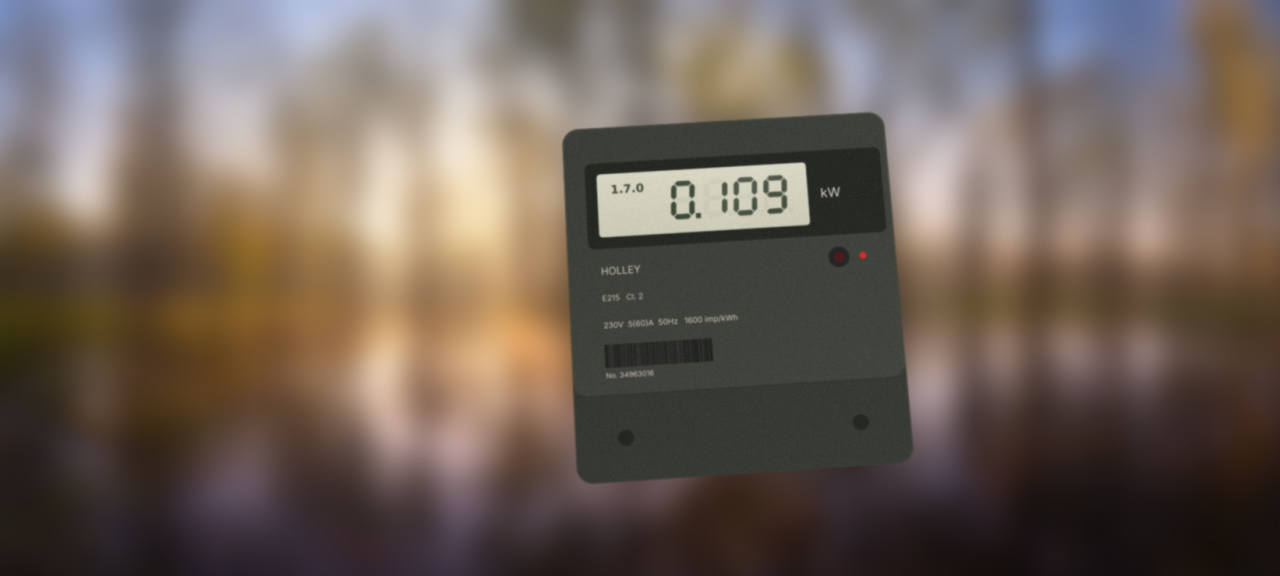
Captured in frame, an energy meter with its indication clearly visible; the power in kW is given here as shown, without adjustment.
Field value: 0.109 kW
